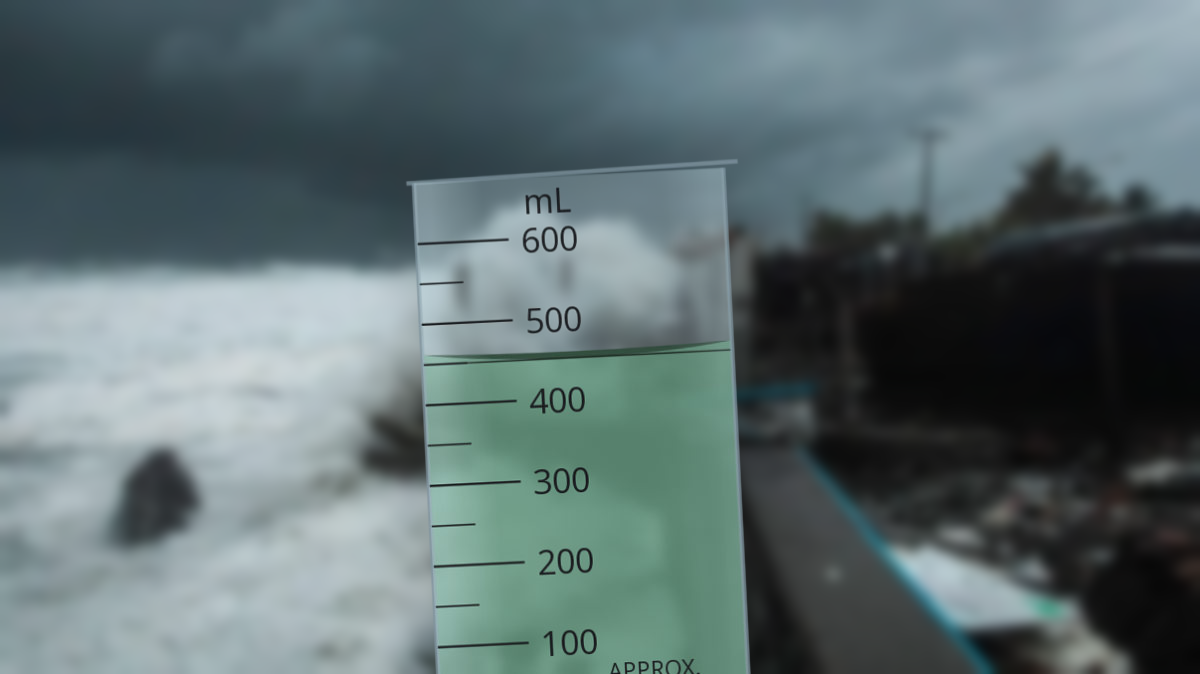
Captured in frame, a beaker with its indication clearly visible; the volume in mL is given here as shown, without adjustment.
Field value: 450 mL
